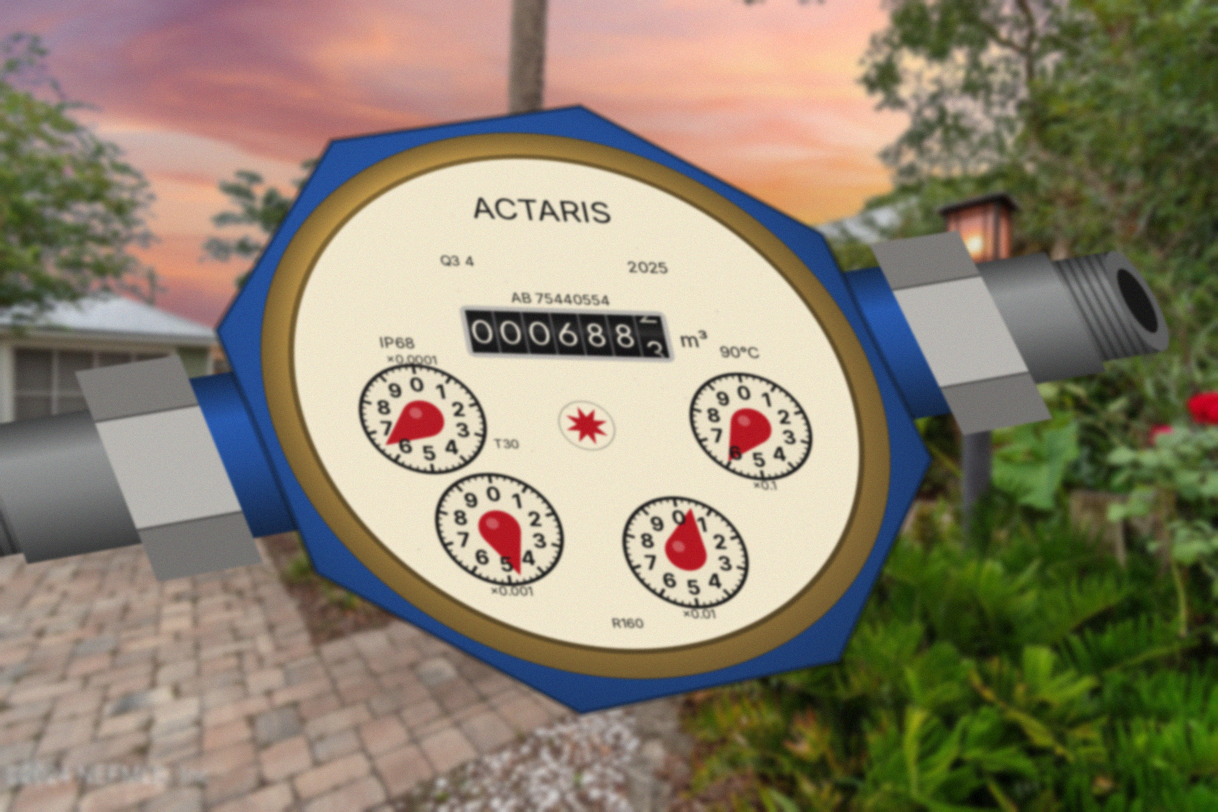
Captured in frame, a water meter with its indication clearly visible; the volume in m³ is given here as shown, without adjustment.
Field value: 6882.6046 m³
